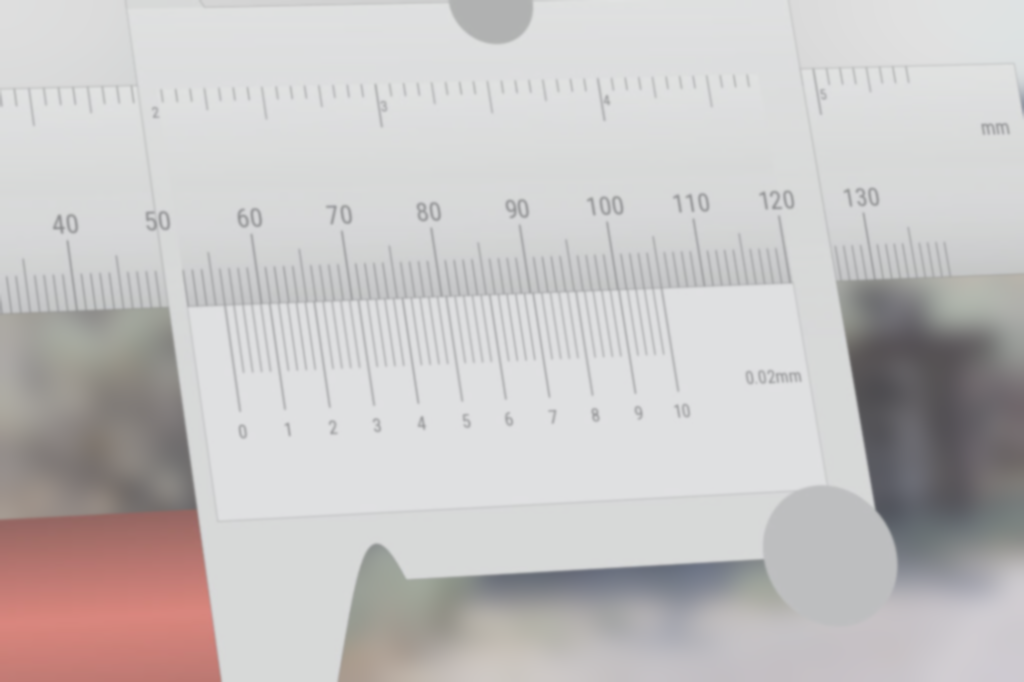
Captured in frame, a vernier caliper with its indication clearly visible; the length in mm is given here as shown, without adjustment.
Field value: 56.0 mm
